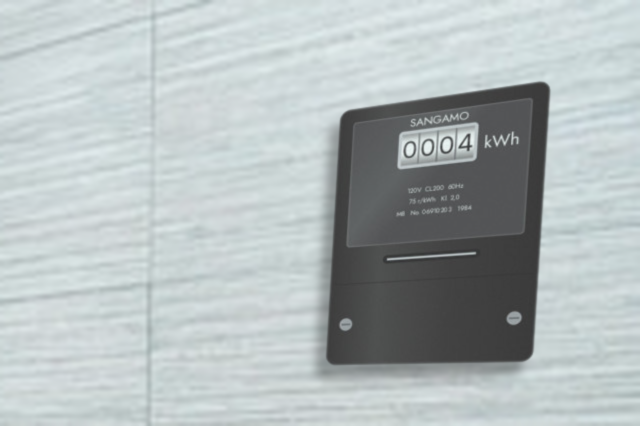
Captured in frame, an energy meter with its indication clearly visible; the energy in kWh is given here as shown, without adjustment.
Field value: 4 kWh
